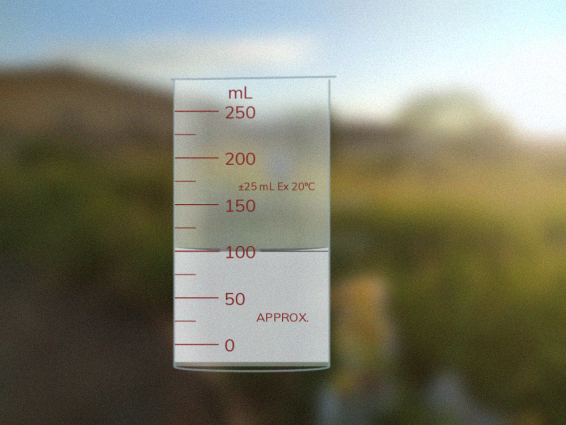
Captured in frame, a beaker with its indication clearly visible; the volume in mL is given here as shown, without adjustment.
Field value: 100 mL
